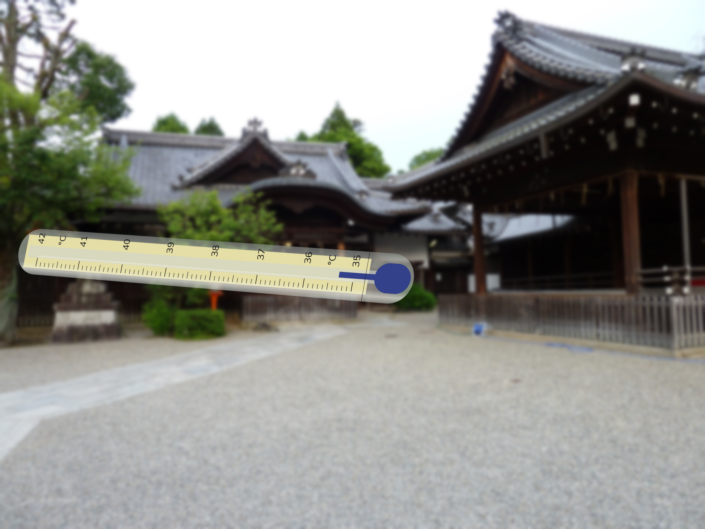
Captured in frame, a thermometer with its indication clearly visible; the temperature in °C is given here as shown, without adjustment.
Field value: 35.3 °C
